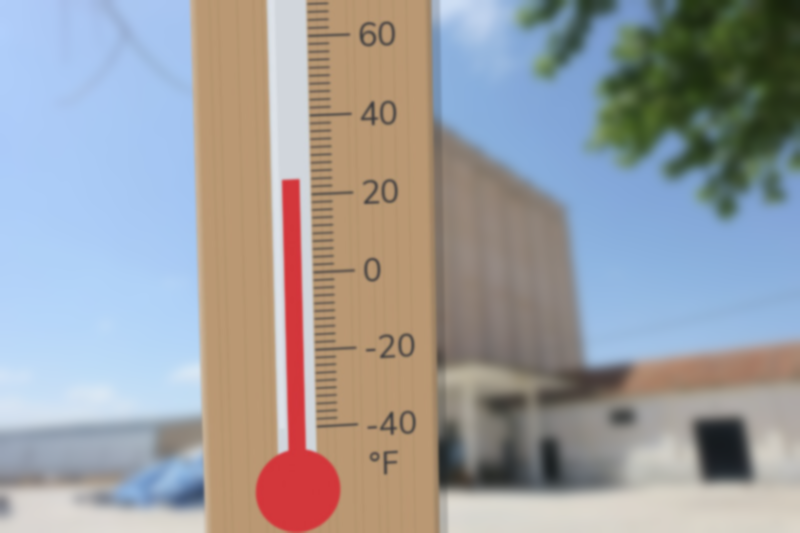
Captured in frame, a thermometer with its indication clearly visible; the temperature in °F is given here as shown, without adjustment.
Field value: 24 °F
